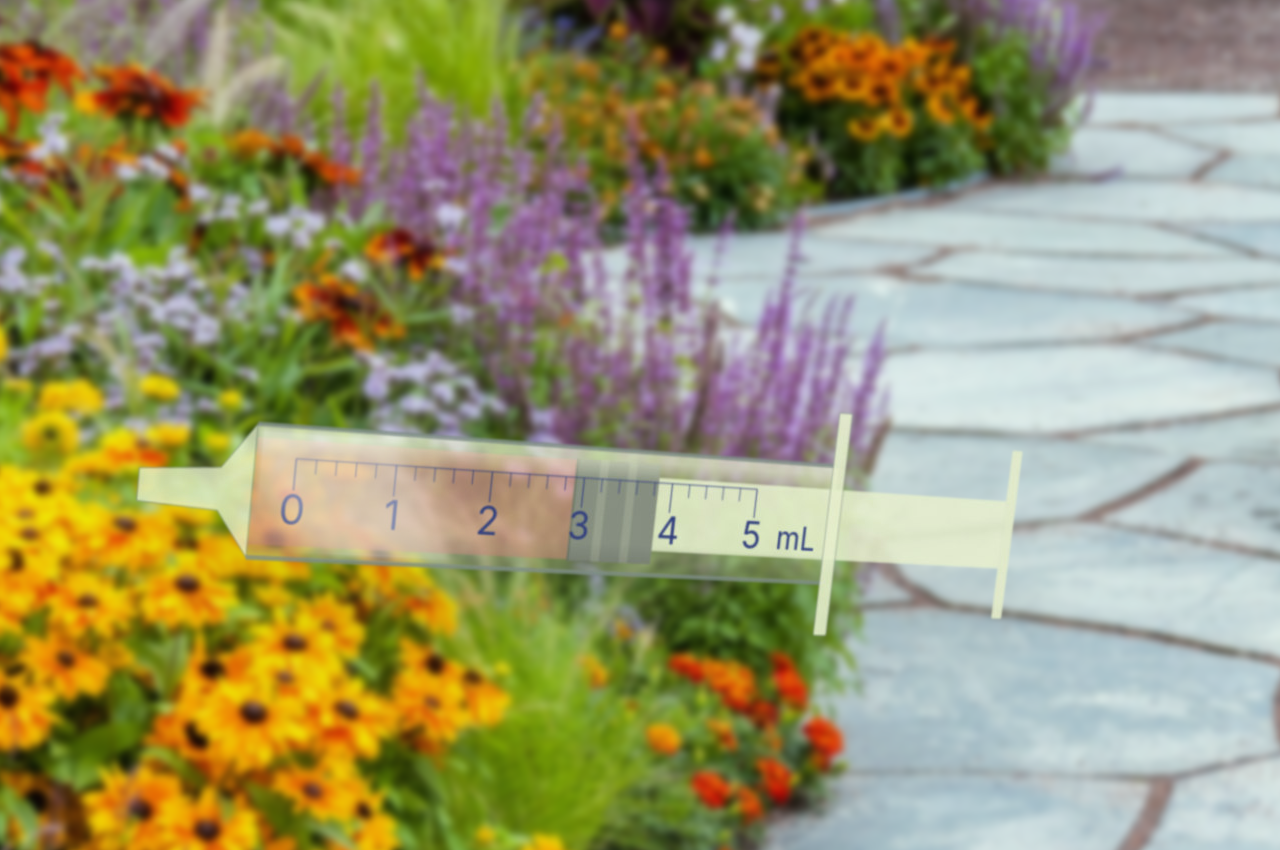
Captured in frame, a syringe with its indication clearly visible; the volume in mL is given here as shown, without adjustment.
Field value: 2.9 mL
